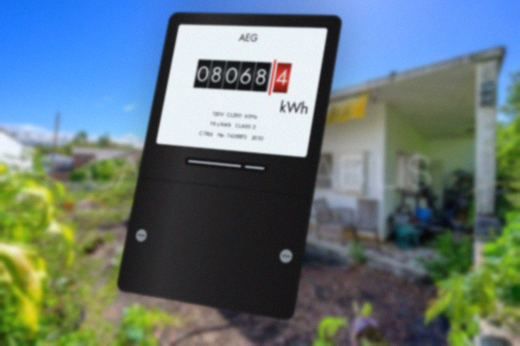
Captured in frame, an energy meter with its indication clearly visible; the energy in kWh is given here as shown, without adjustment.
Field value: 8068.4 kWh
